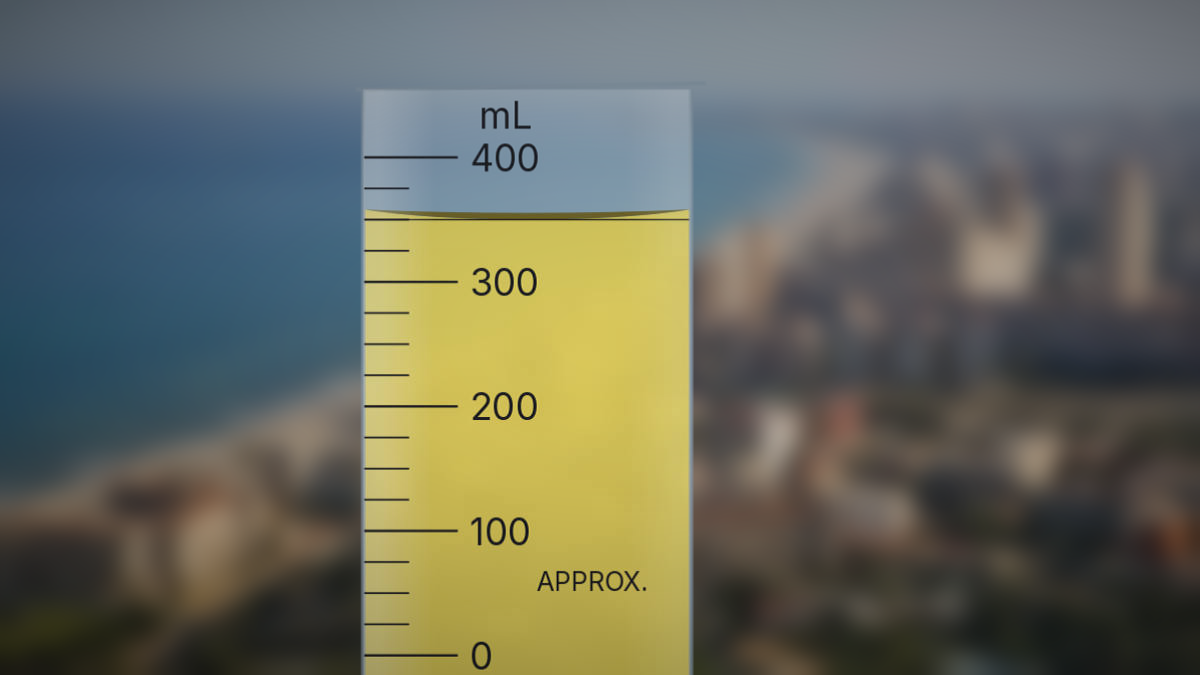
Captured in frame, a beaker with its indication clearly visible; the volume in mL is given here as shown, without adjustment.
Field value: 350 mL
